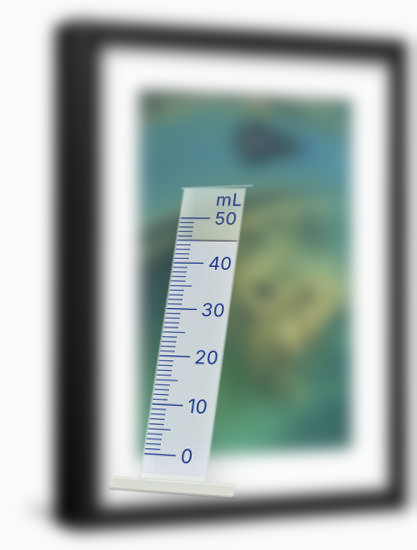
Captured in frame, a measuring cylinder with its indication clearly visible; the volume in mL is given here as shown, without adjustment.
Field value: 45 mL
